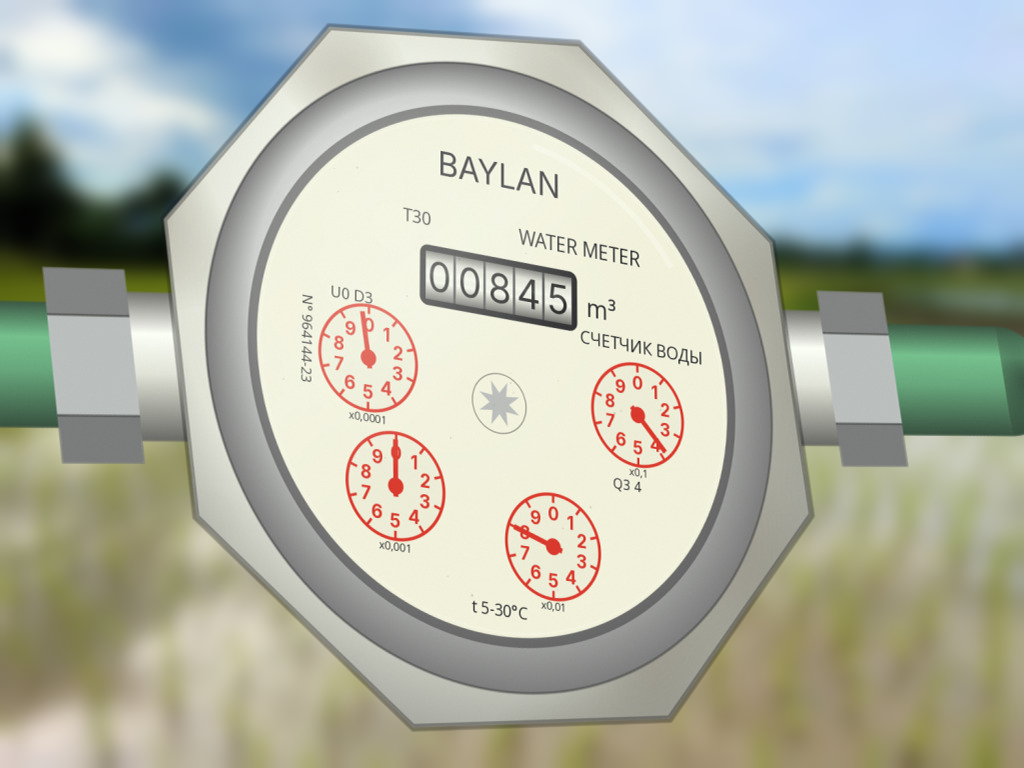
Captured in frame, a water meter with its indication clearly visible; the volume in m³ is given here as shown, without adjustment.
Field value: 845.3799 m³
